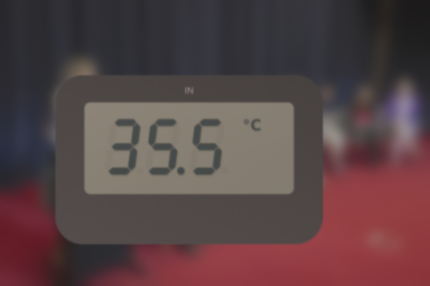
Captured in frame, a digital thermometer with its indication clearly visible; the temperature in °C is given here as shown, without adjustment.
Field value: 35.5 °C
